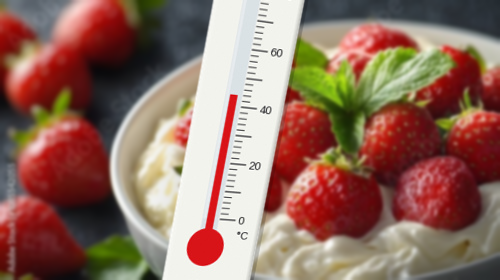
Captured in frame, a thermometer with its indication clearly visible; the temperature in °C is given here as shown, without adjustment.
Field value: 44 °C
